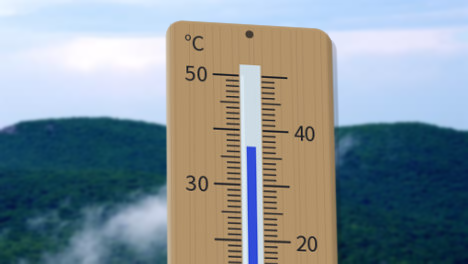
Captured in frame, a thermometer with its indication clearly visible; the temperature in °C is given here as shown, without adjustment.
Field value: 37 °C
